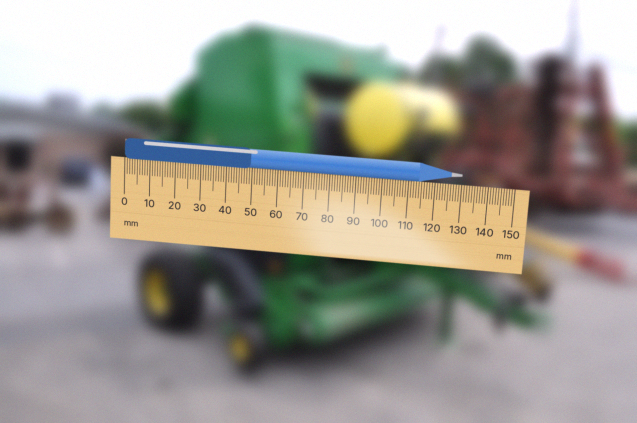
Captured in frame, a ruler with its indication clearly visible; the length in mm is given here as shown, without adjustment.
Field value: 130 mm
